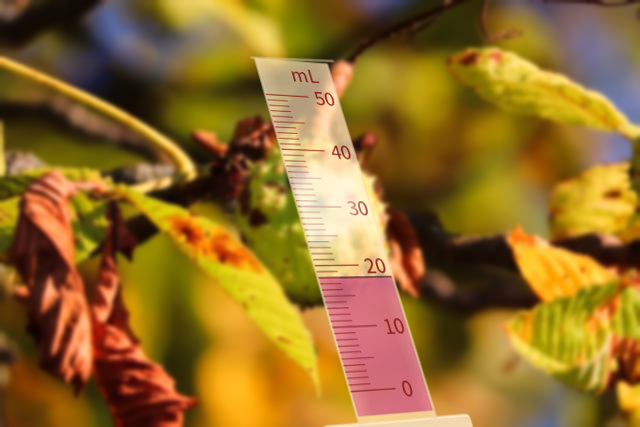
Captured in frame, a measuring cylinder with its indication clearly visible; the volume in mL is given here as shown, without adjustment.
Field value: 18 mL
